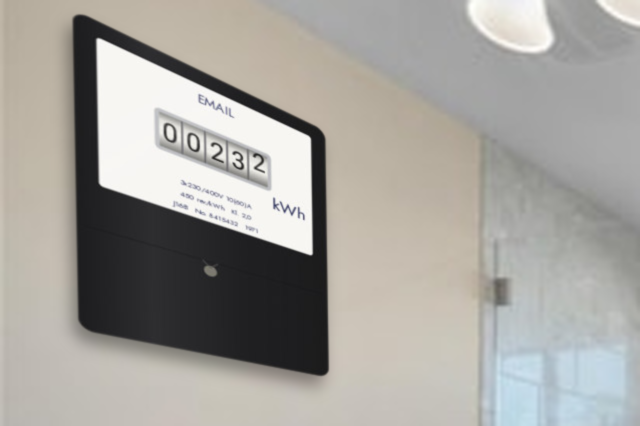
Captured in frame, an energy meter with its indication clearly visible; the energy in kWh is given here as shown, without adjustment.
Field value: 232 kWh
